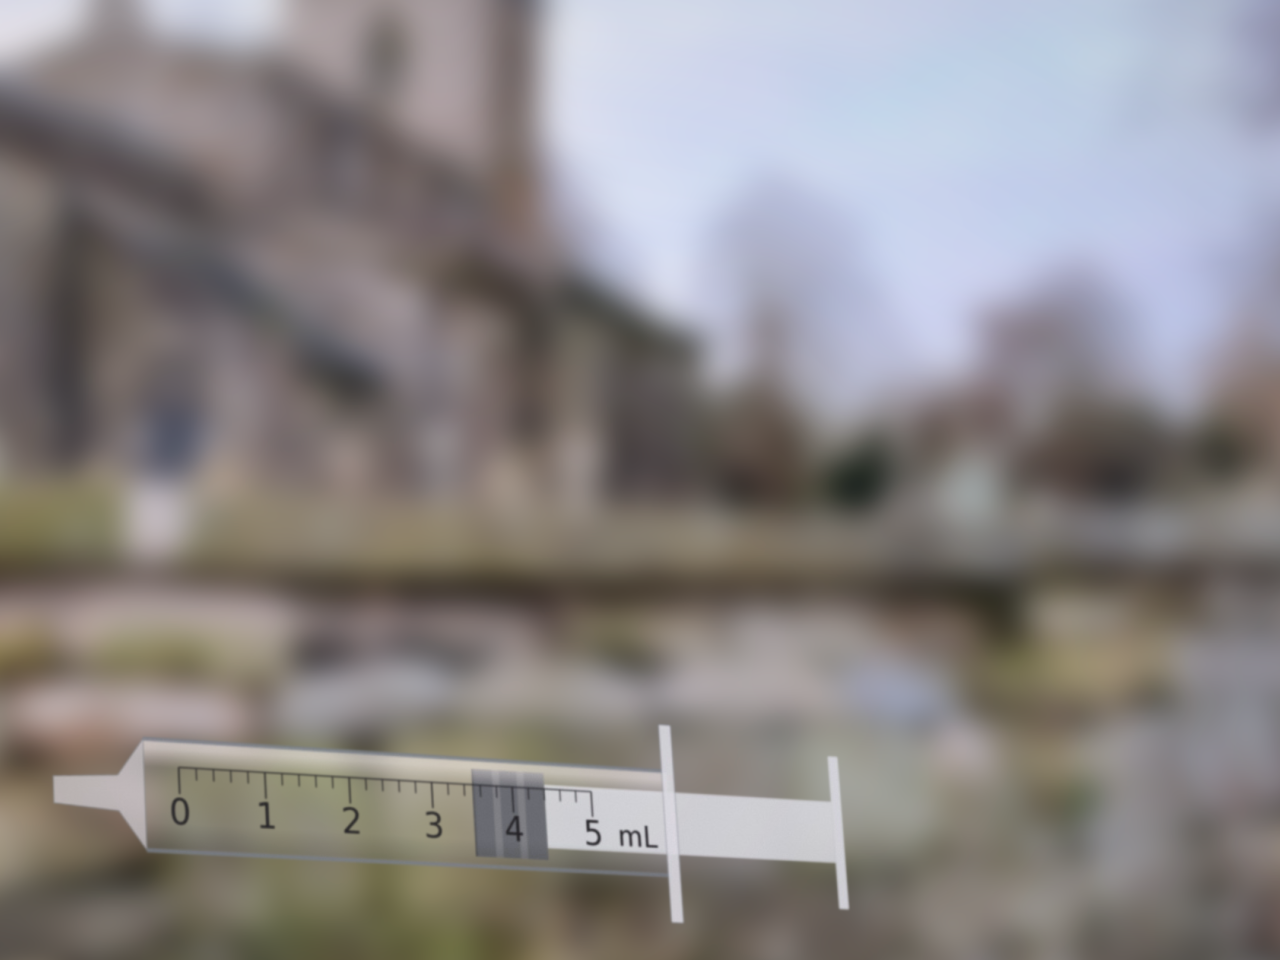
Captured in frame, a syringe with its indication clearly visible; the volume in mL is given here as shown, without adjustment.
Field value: 3.5 mL
